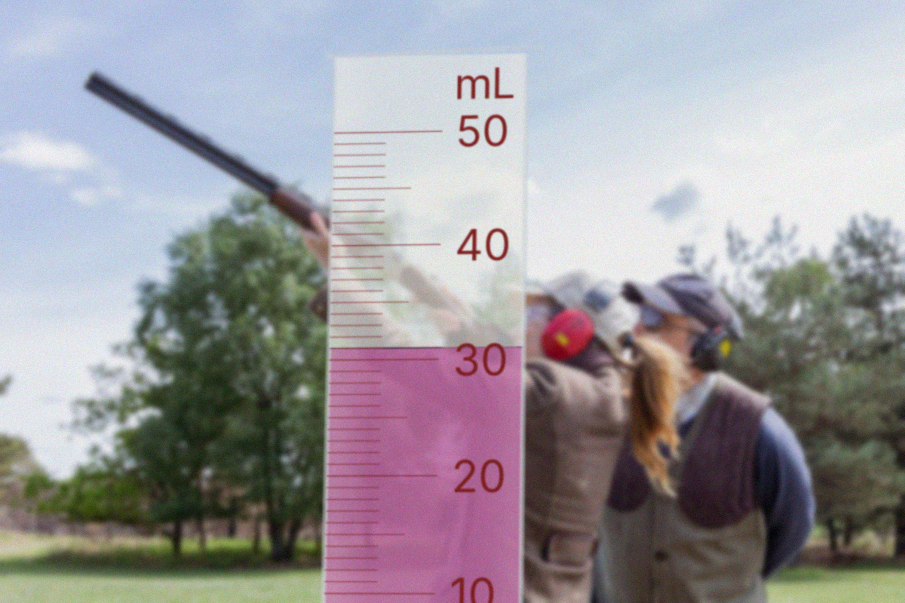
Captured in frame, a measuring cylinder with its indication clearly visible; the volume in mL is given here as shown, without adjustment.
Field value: 31 mL
